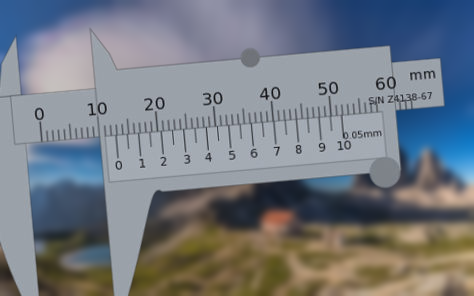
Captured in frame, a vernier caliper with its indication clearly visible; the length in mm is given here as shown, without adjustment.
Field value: 12.8 mm
